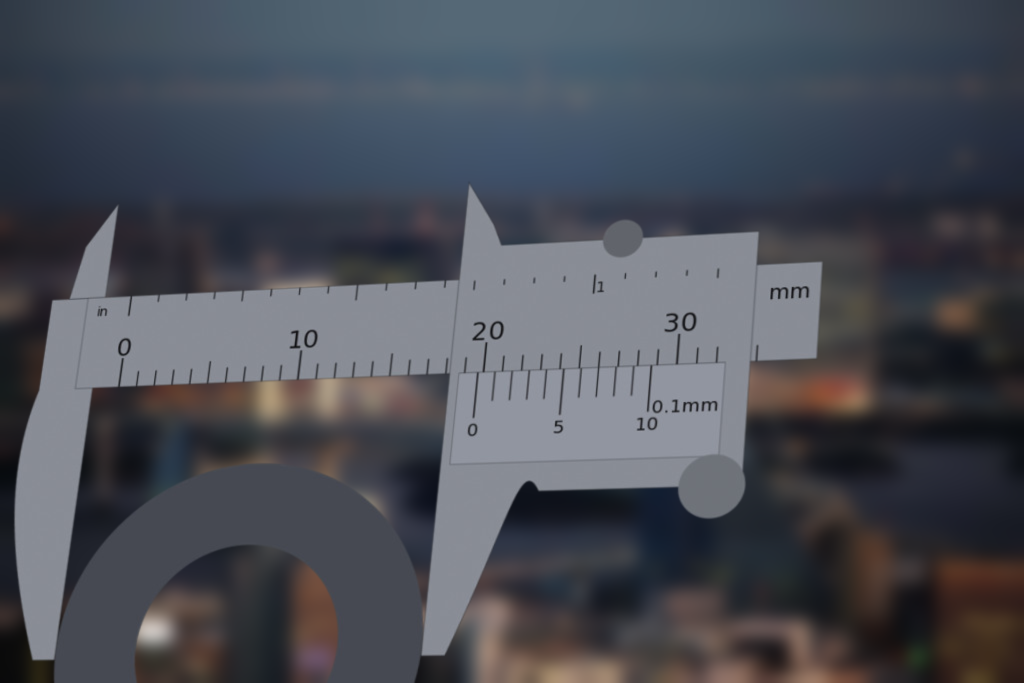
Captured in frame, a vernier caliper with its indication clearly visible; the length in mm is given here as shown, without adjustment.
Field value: 19.7 mm
